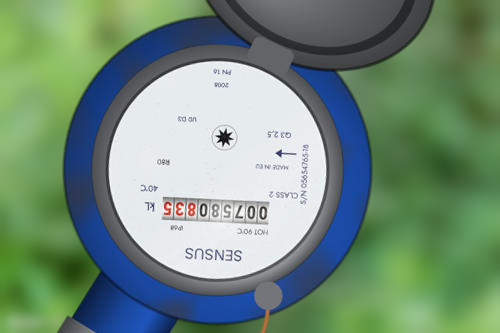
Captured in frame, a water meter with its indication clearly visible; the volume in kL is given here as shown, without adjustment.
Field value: 7580.835 kL
